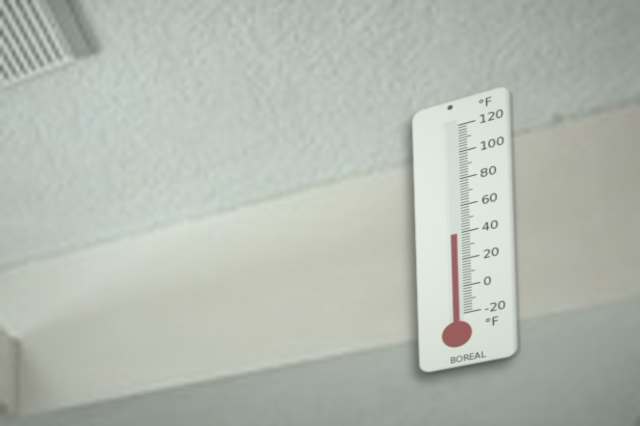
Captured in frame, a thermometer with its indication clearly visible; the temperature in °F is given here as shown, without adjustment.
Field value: 40 °F
